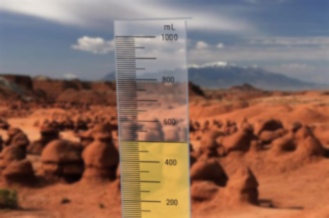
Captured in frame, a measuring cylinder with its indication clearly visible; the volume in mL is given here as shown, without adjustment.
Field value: 500 mL
